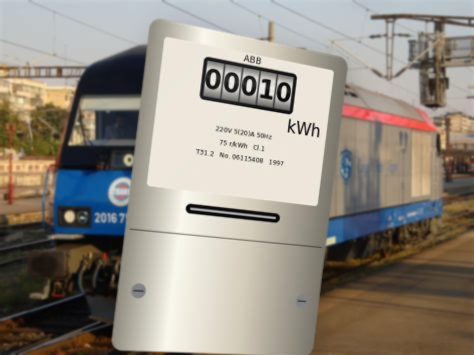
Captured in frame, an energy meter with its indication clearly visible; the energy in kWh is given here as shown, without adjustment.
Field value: 10 kWh
